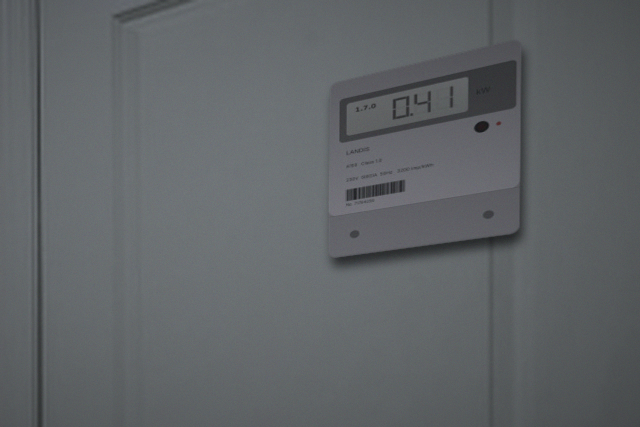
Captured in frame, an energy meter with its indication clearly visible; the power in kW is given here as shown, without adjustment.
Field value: 0.41 kW
